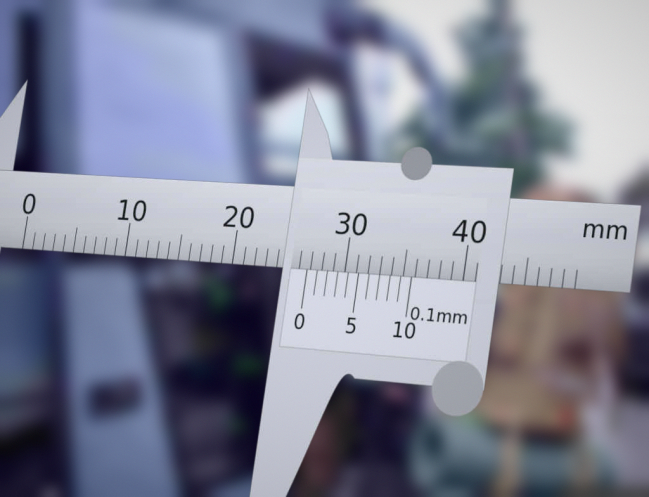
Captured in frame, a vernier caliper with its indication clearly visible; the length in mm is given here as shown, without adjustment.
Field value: 26.7 mm
